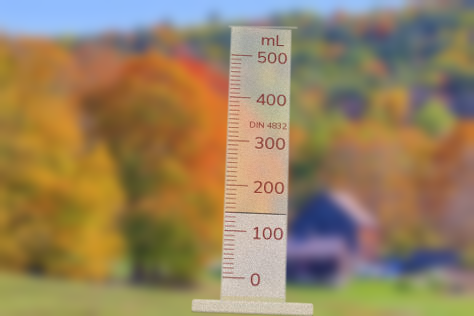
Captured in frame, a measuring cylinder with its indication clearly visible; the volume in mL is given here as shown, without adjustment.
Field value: 140 mL
